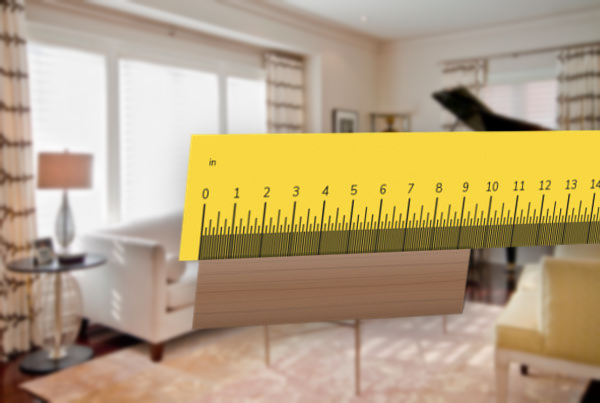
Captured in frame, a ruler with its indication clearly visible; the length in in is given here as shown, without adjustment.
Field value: 9.5 in
